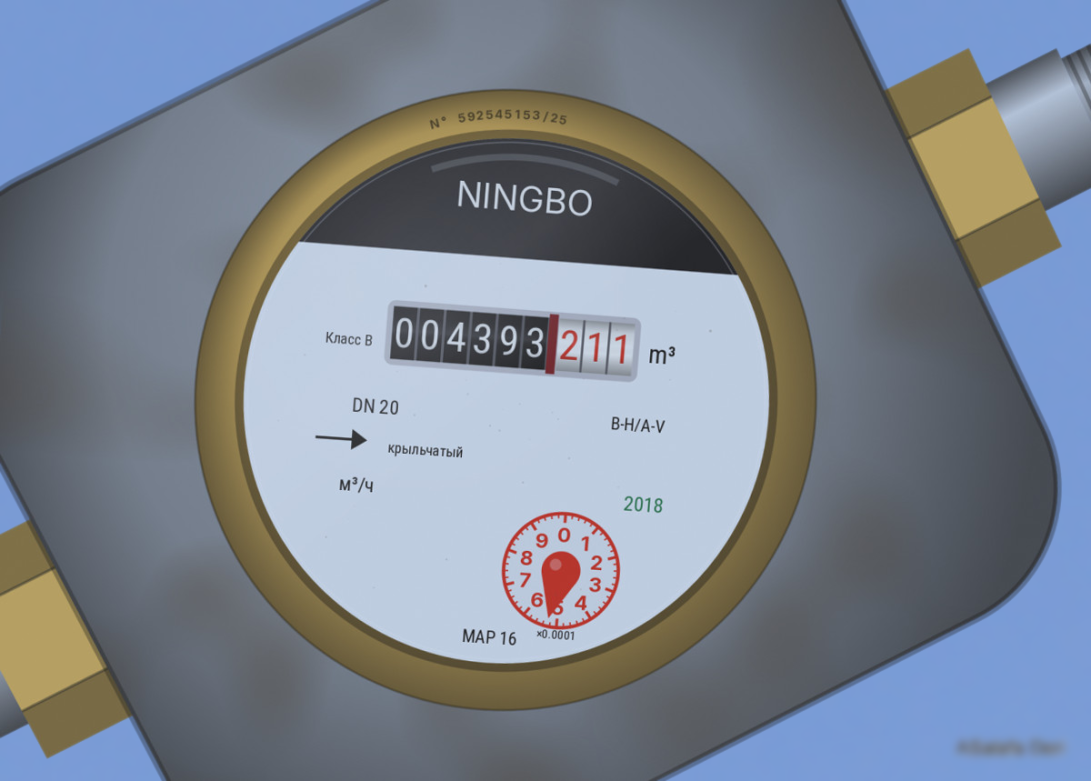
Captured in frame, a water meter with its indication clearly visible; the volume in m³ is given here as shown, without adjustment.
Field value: 4393.2115 m³
